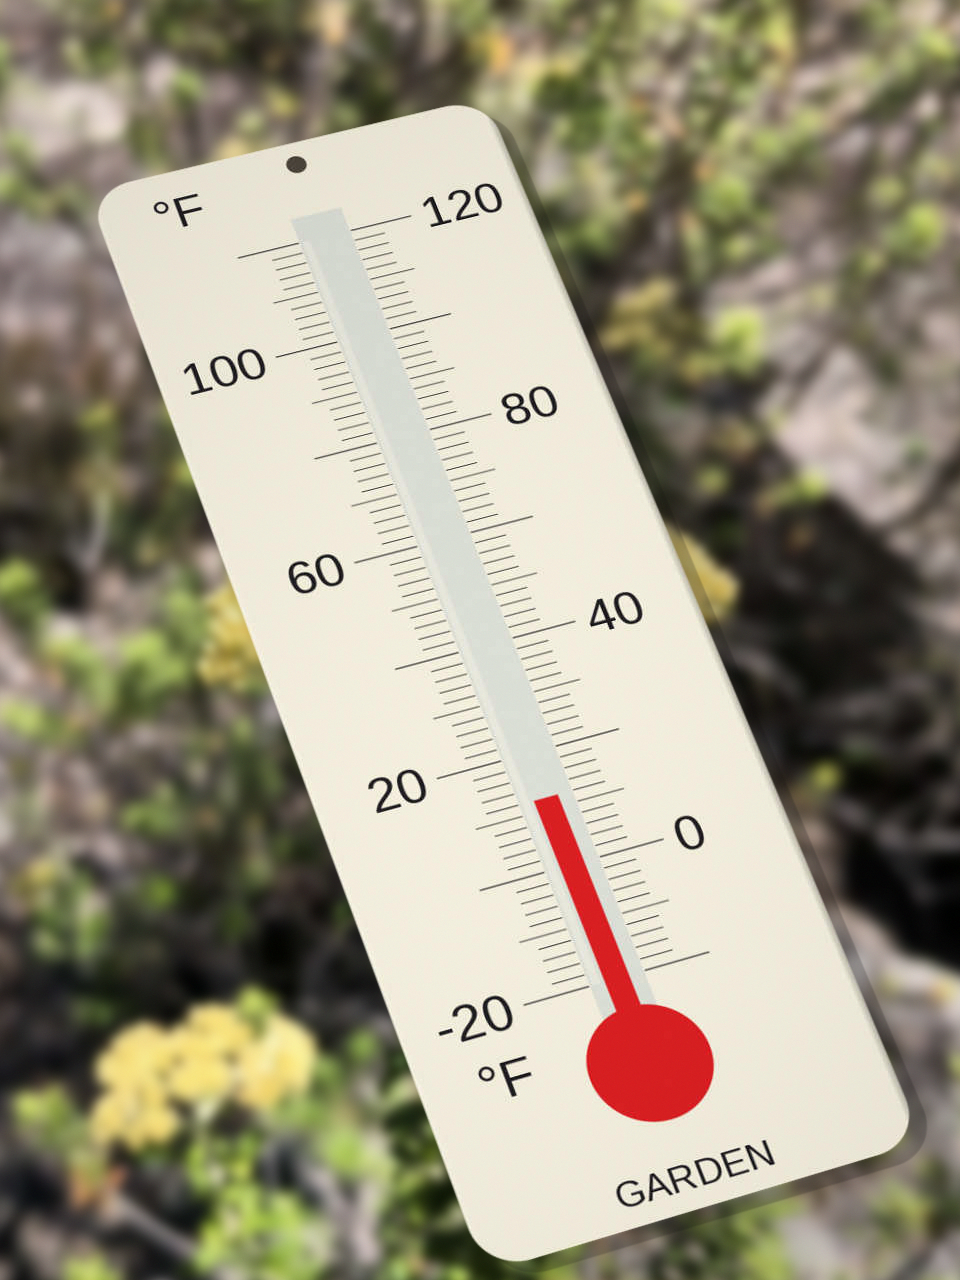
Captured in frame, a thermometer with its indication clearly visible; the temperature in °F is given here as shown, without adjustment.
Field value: 12 °F
